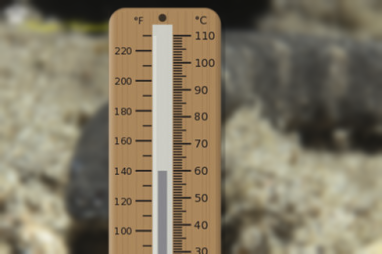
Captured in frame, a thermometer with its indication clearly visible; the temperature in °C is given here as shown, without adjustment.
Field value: 60 °C
